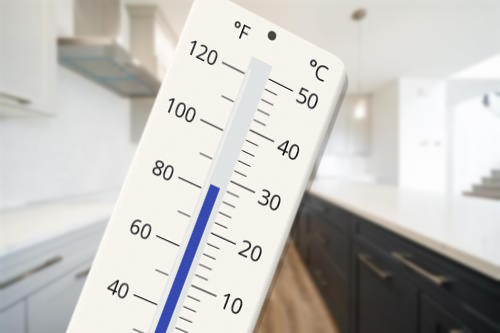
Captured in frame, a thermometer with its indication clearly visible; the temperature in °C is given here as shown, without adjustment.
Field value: 28 °C
